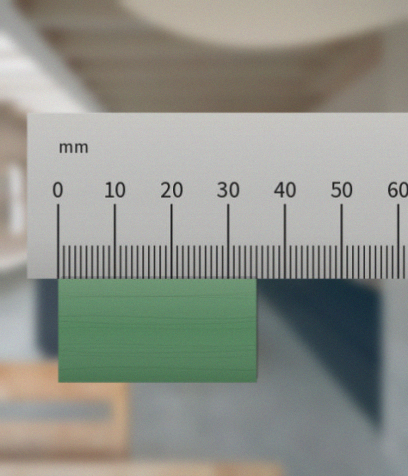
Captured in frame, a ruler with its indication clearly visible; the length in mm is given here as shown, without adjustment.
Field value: 35 mm
